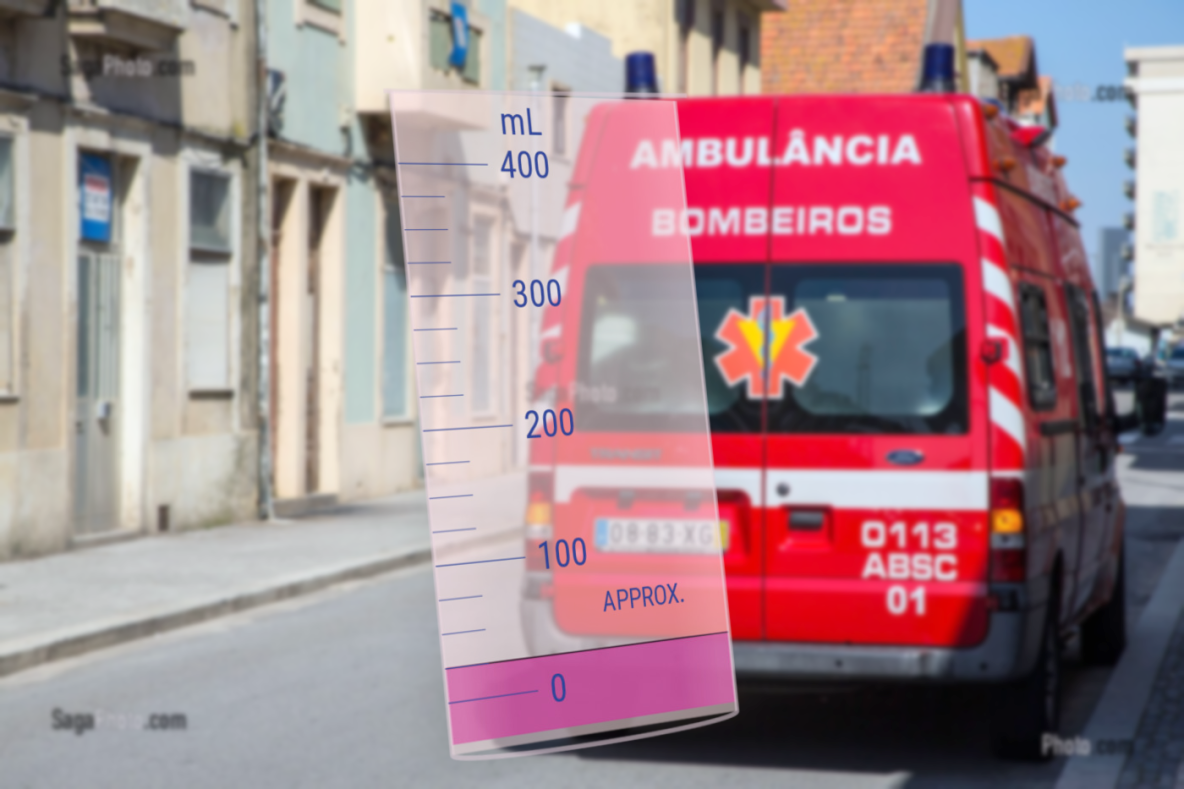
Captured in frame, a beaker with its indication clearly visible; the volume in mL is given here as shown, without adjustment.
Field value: 25 mL
